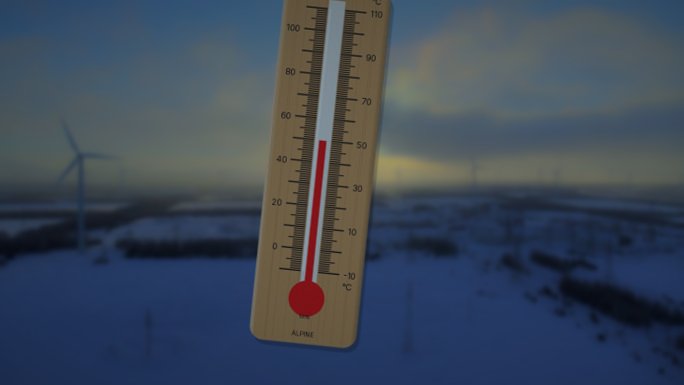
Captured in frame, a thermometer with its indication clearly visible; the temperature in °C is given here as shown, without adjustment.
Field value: 50 °C
